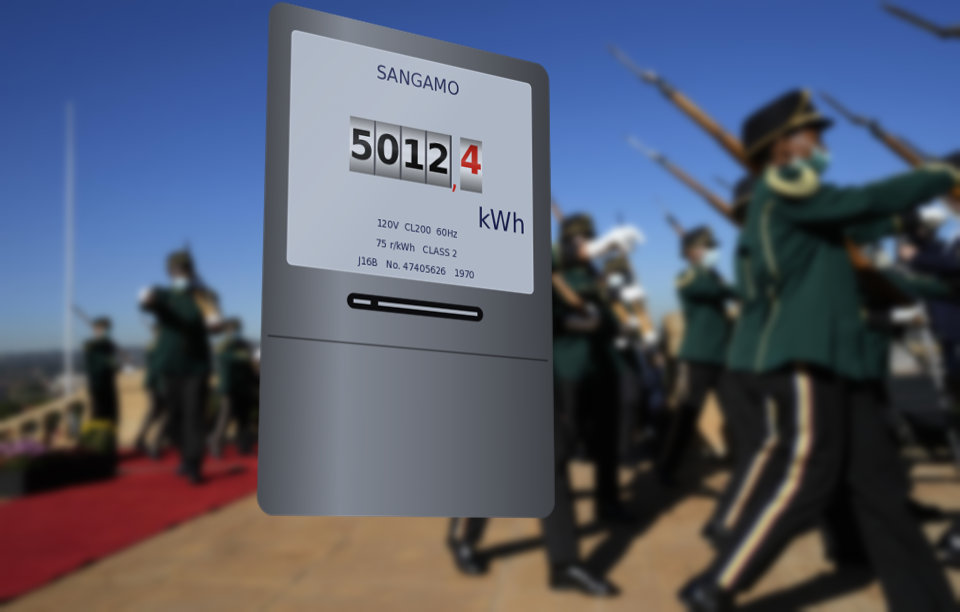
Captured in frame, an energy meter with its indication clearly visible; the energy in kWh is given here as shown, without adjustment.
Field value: 5012.4 kWh
